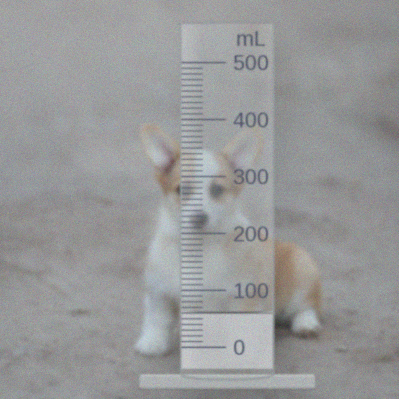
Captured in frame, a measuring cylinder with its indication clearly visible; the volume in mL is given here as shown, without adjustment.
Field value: 60 mL
